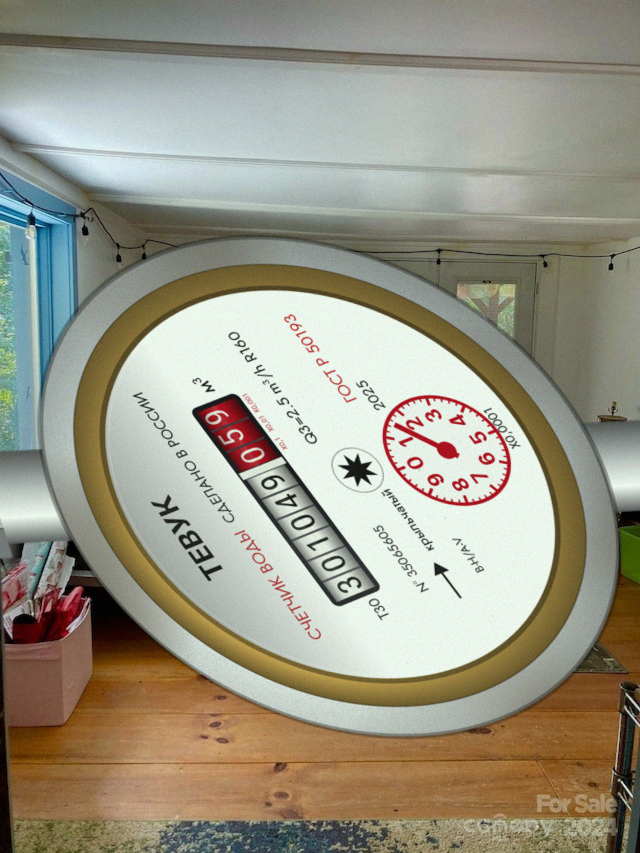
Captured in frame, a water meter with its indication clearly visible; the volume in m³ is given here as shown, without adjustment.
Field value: 301049.0591 m³
